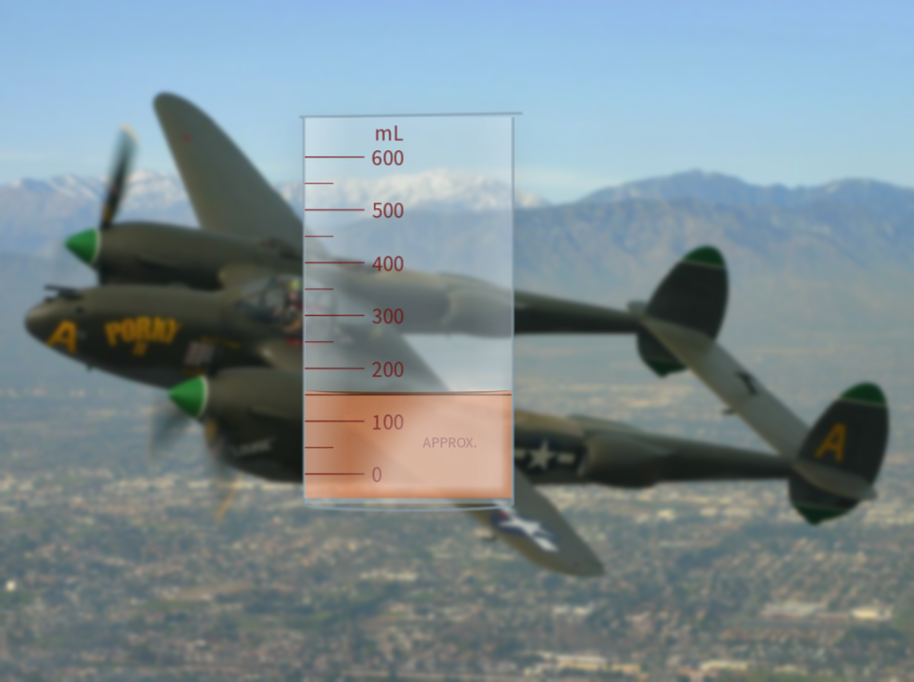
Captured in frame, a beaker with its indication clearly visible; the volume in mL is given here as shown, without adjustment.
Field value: 150 mL
